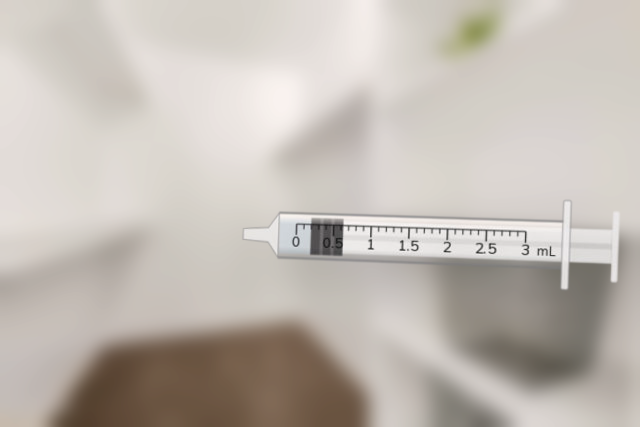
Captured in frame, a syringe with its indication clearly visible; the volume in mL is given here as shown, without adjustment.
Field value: 0.2 mL
